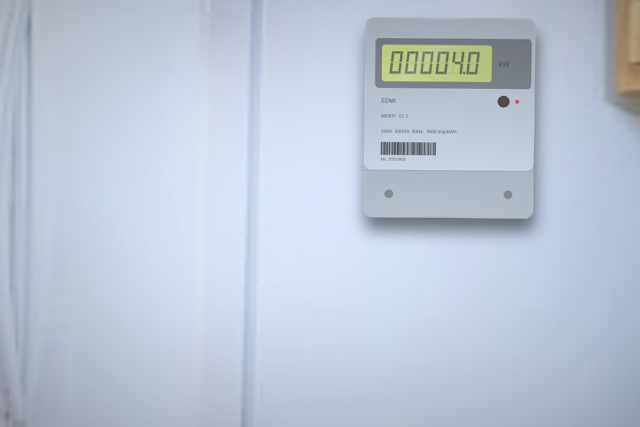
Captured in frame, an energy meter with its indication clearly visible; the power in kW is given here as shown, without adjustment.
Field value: 4.0 kW
